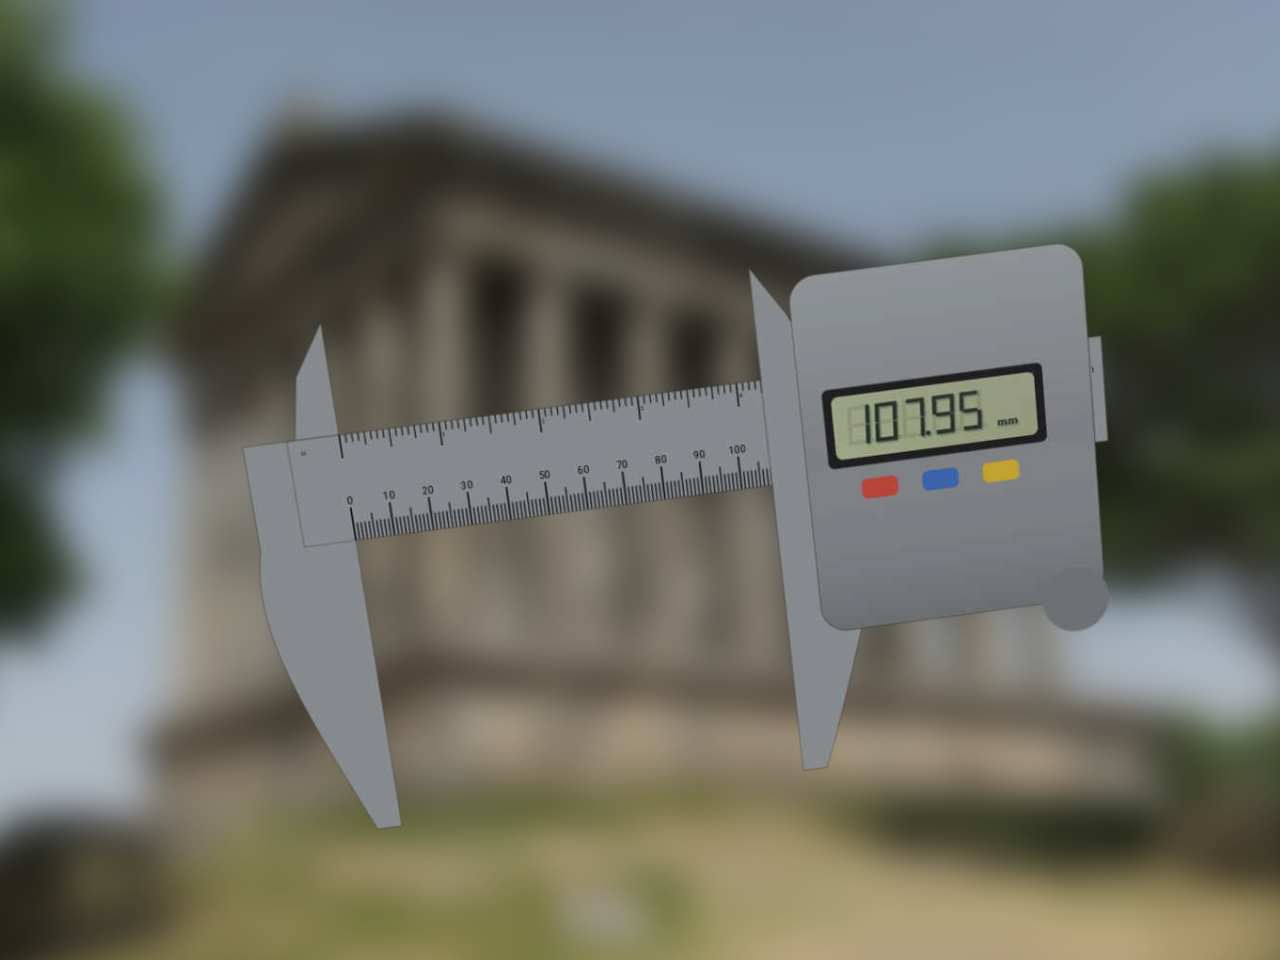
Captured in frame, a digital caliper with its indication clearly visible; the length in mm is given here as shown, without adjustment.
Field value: 107.95 mm
